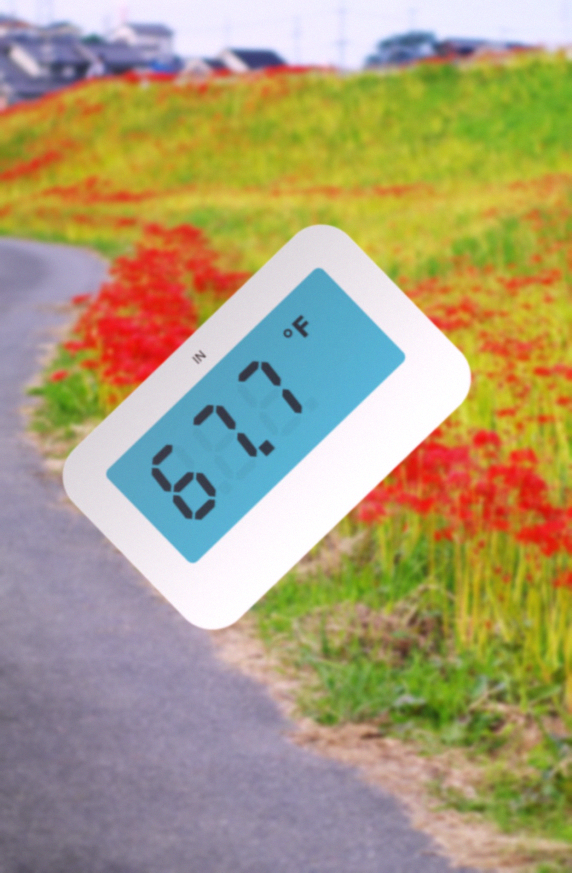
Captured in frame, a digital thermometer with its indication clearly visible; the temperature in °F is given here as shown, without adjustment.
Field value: 67.7 °F
